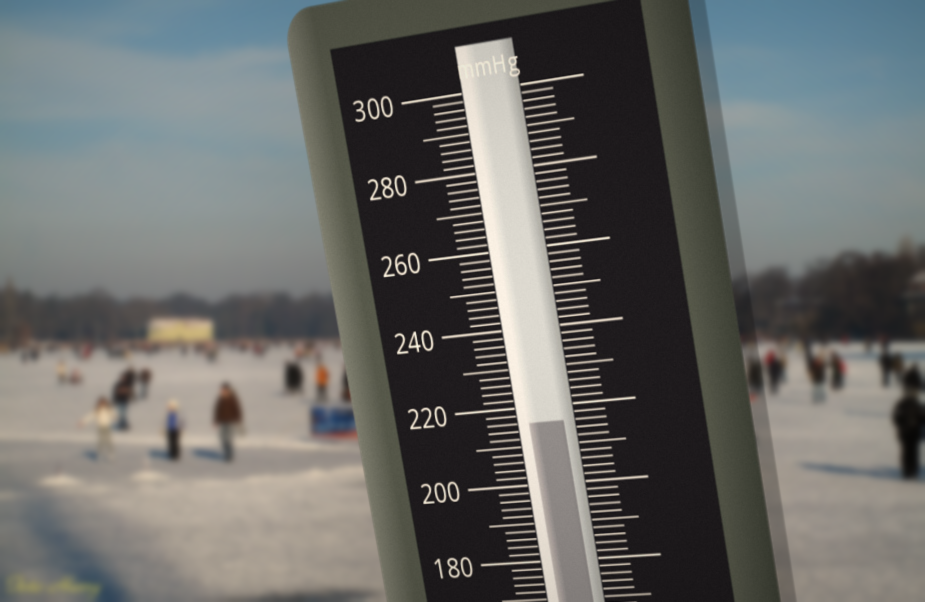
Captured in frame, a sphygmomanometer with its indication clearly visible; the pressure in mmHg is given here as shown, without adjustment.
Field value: 216 mmHg
